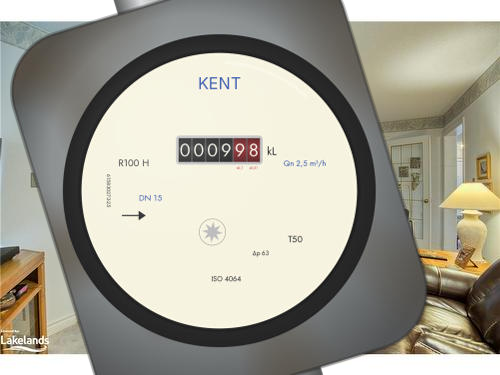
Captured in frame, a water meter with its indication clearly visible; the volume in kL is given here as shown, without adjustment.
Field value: 9.98 kL
